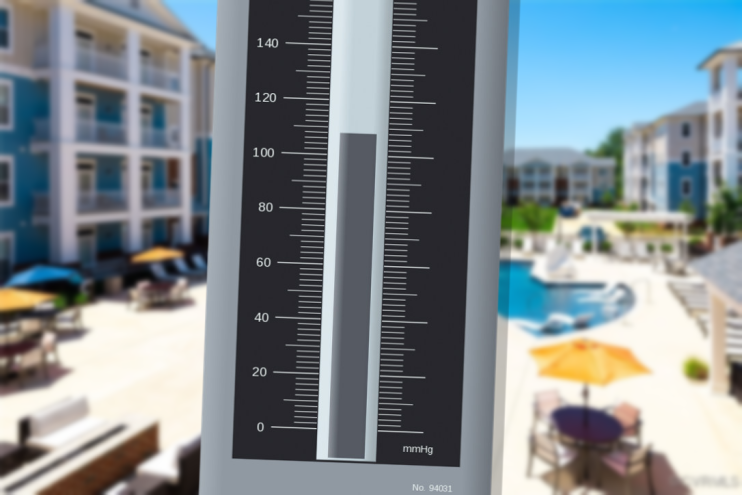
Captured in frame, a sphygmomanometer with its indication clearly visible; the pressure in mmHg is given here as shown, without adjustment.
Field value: 108 mmHg
